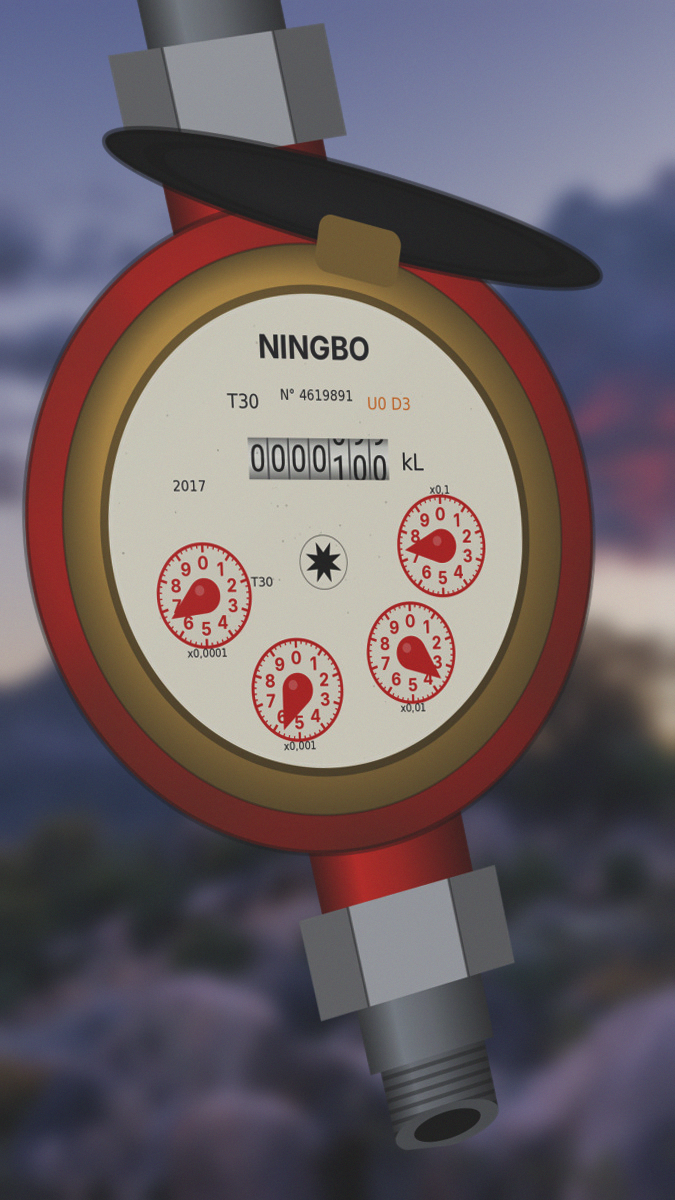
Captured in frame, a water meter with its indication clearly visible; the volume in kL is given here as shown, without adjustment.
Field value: 99.7356 kL
